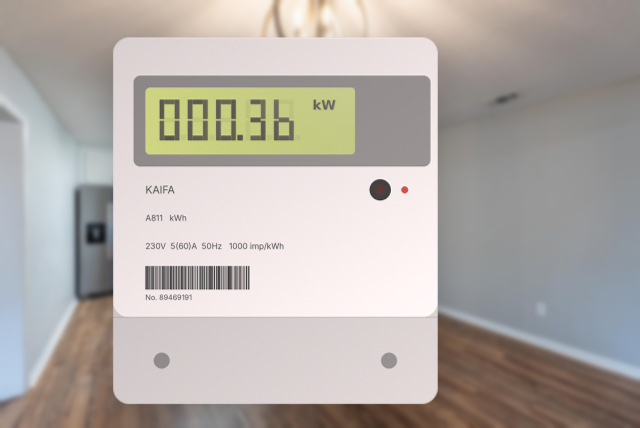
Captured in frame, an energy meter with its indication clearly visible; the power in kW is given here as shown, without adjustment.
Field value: 0.36 kW
